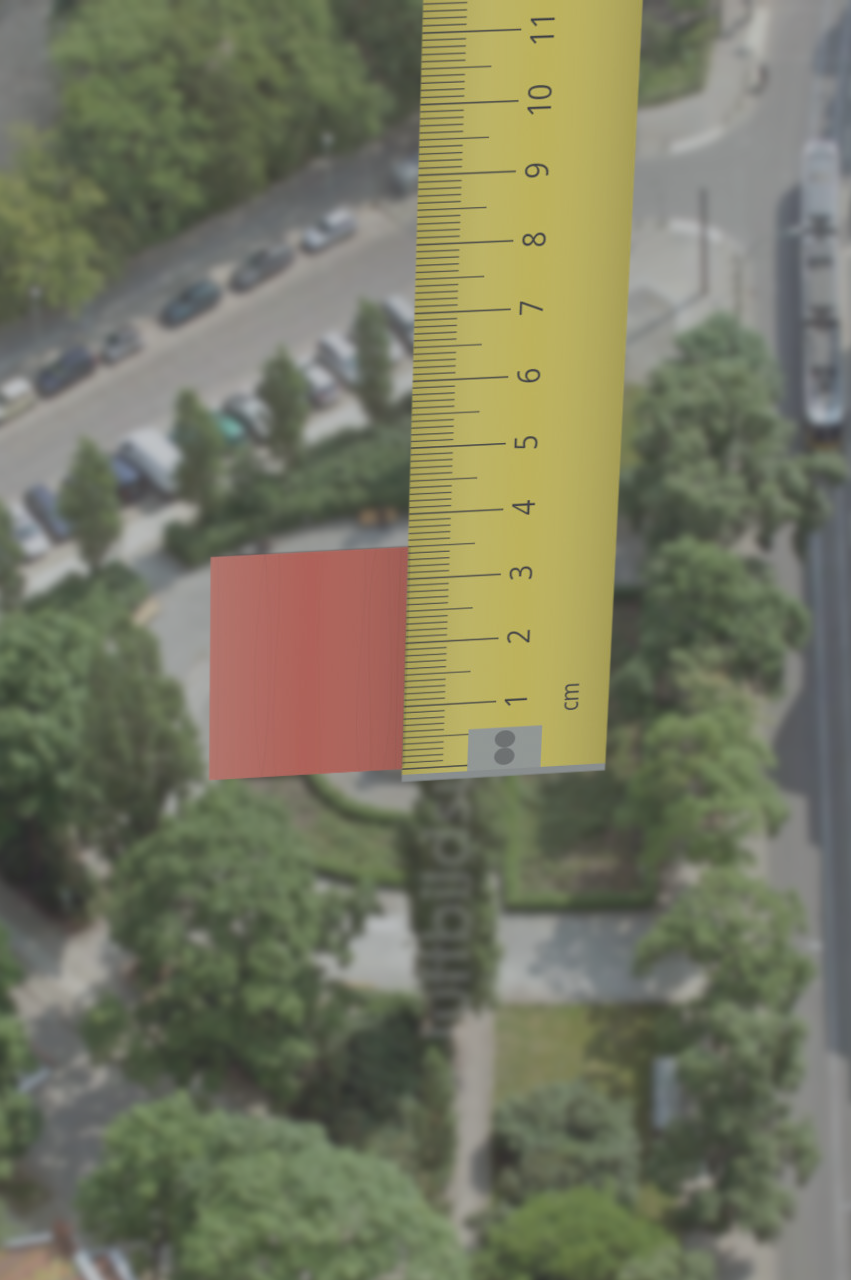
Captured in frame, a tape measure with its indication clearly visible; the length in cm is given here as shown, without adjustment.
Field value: 3.5 cm
